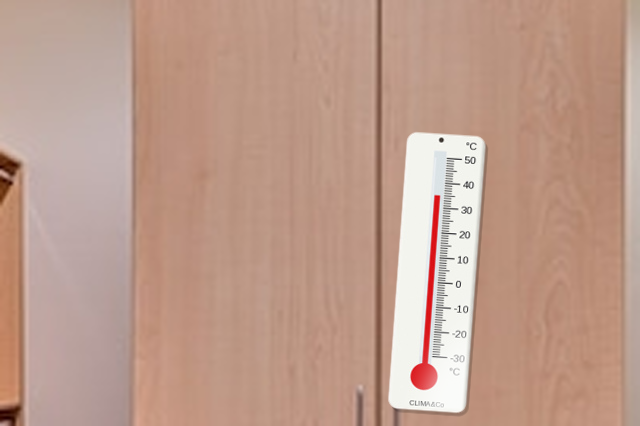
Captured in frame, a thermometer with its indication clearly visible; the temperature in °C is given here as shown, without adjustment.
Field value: 35 °C
